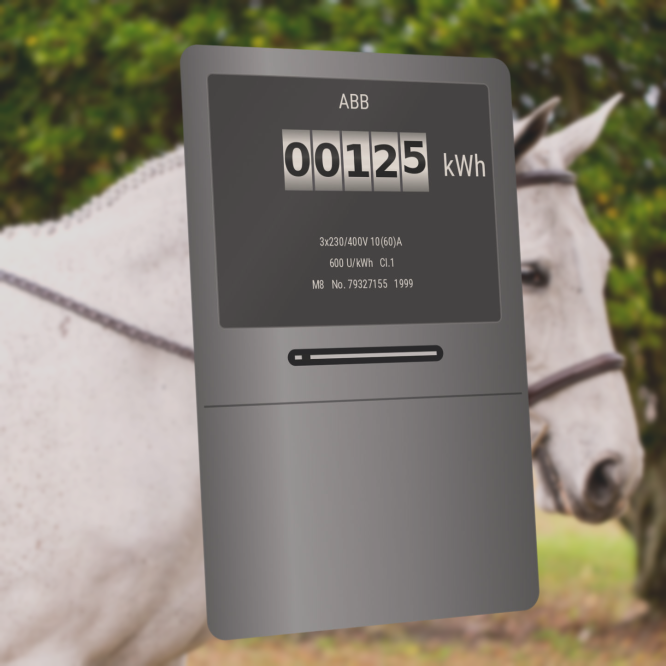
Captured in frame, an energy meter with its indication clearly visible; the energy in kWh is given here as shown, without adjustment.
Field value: 125 kWh
